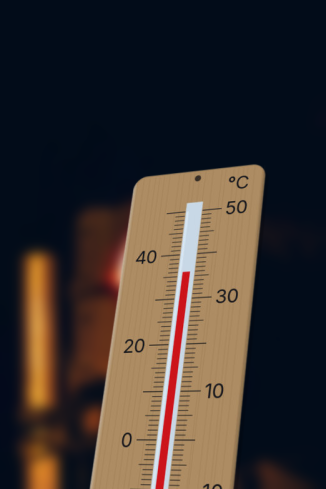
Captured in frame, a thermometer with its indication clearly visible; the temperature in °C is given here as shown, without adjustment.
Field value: 36 °C
